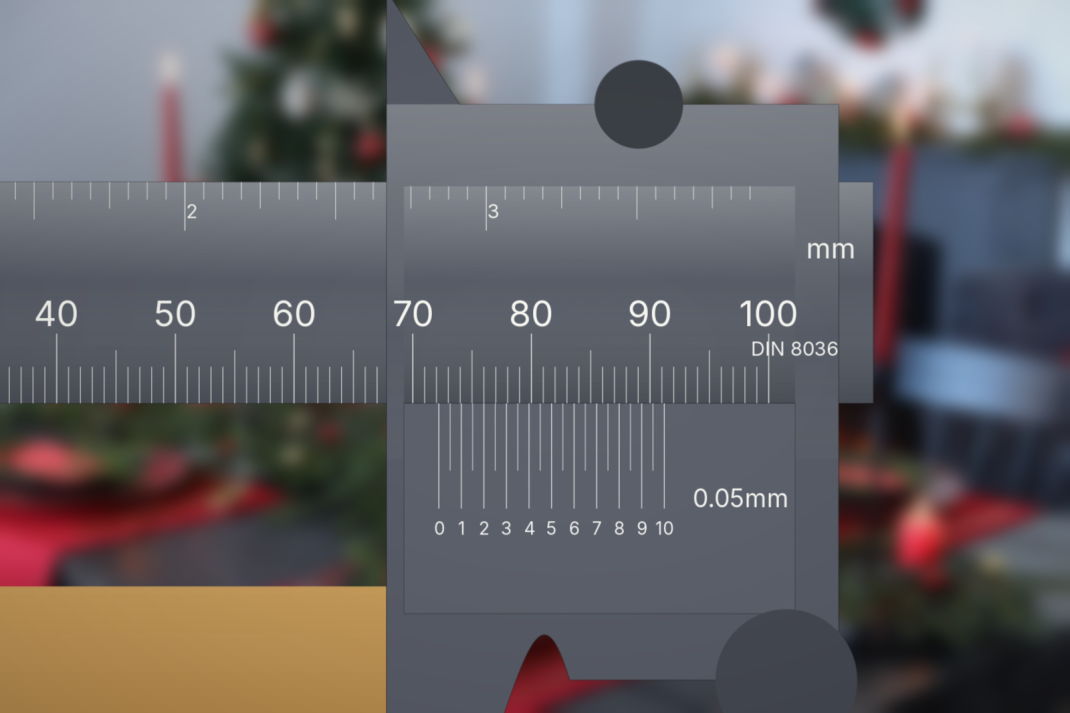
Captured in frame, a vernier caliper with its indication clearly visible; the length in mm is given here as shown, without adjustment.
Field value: 72.2 mm
